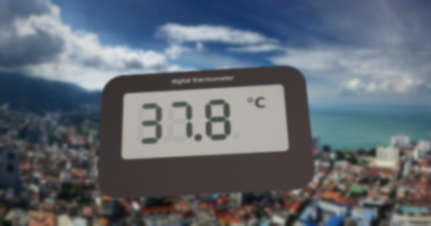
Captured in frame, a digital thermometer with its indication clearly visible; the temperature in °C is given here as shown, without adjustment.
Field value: 37.8 °C
